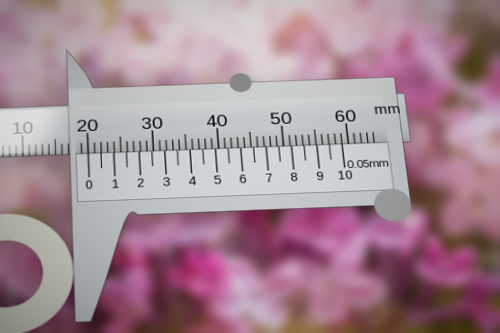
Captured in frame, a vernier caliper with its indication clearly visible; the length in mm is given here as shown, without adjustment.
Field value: 20.0 mm
